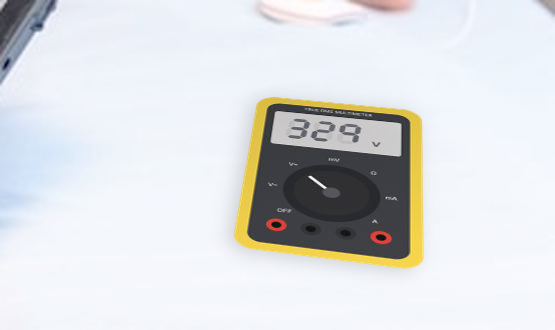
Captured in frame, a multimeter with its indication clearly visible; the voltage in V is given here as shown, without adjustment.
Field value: 329 V
